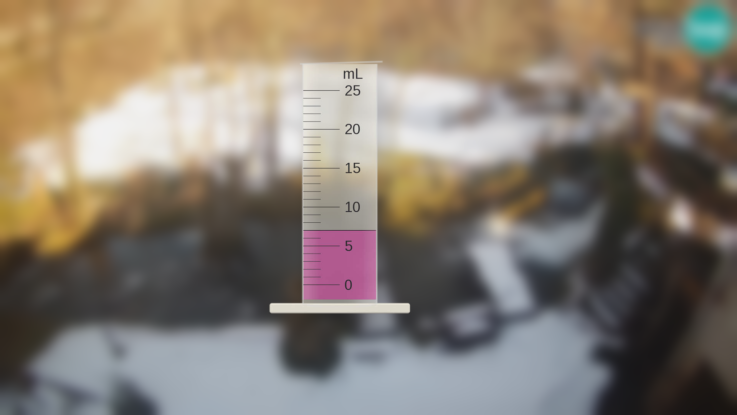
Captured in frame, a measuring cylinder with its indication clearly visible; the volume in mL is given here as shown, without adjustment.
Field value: 7 mL
